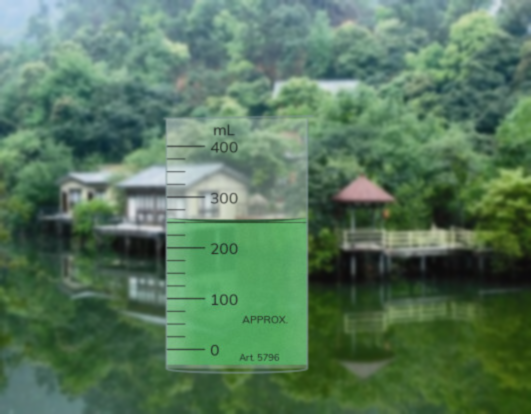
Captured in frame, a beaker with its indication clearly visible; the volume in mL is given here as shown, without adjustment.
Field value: 250 mL
